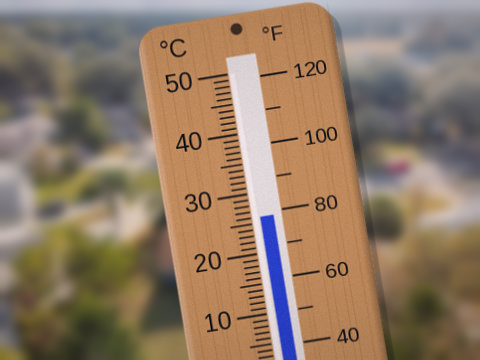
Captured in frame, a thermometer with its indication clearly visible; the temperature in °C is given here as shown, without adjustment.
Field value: 26 °C
